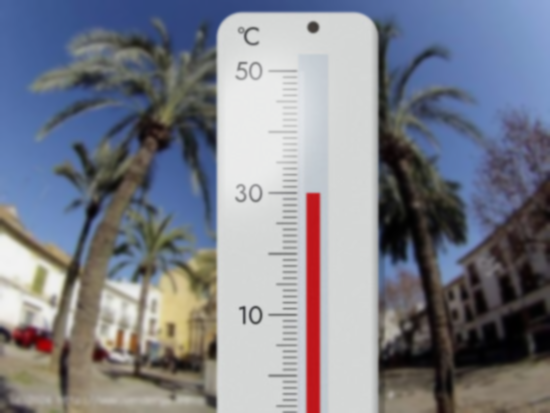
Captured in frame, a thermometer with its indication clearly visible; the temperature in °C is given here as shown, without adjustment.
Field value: 30 °C
